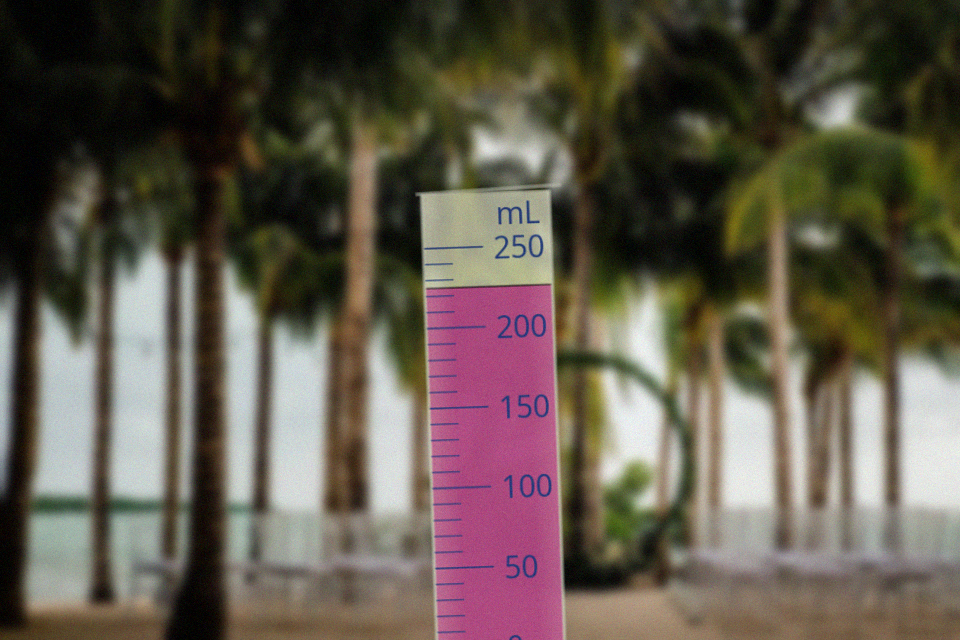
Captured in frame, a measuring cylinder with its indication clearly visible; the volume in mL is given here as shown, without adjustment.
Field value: 225 mL
